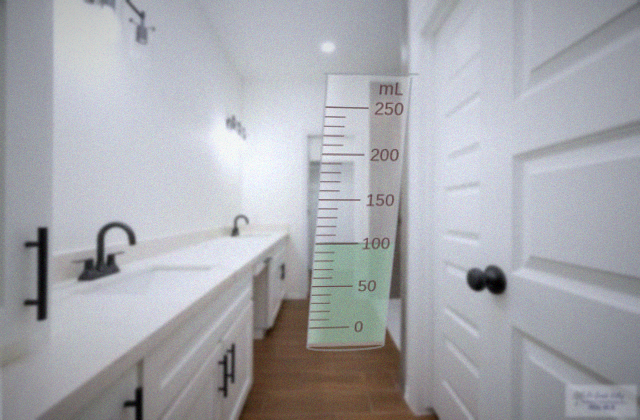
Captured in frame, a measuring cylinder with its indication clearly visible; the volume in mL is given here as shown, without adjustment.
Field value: 100 mL
